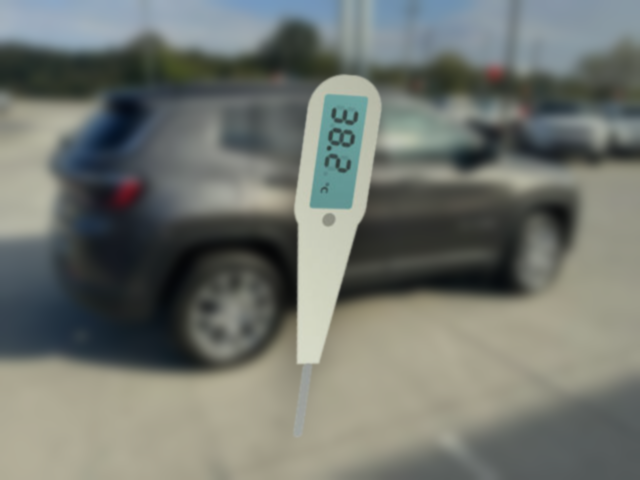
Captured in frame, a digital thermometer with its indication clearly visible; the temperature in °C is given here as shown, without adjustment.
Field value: 38.2 °C
